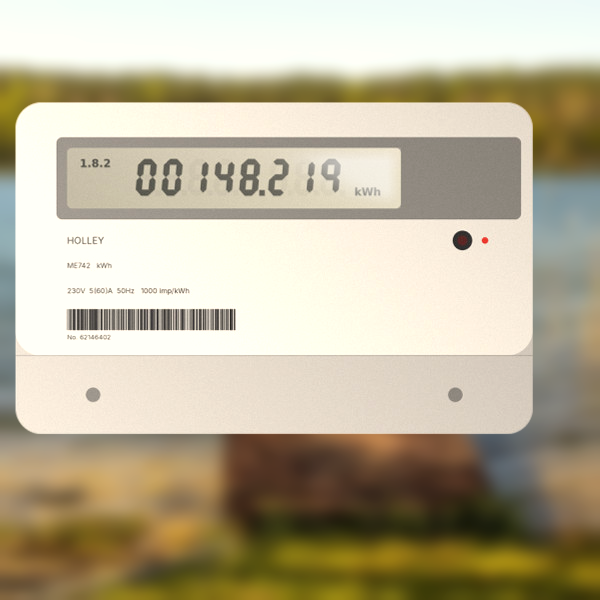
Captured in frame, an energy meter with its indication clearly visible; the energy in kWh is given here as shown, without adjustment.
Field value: 148.219 kWh
